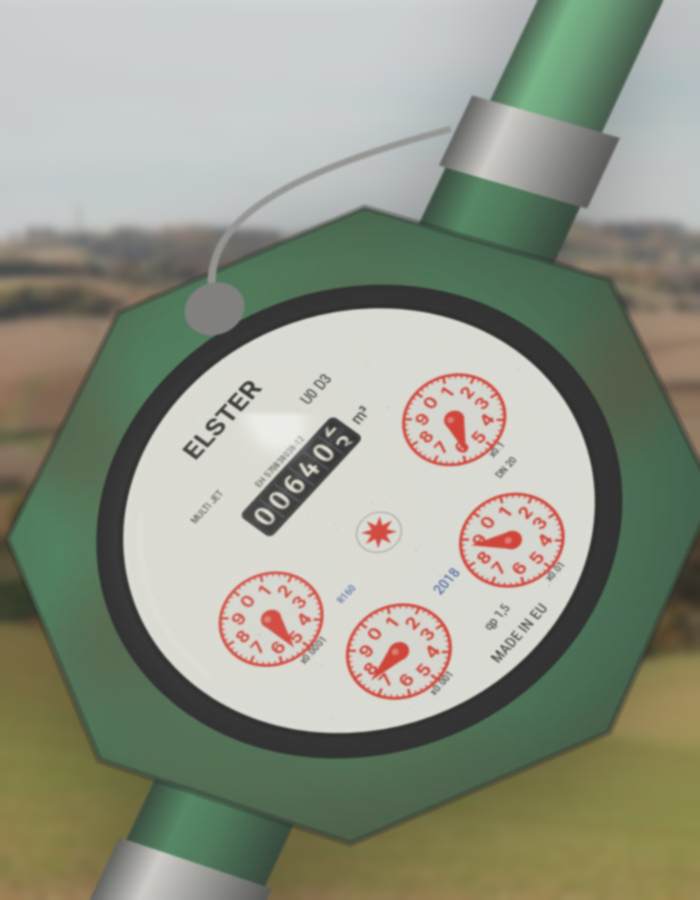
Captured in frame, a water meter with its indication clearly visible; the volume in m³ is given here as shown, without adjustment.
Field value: 6402.5875 m³
